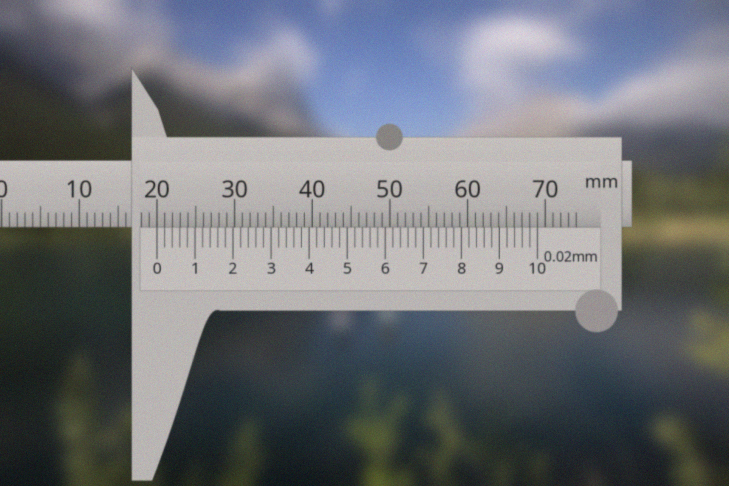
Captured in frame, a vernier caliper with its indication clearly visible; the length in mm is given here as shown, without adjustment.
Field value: 20.0 mm
